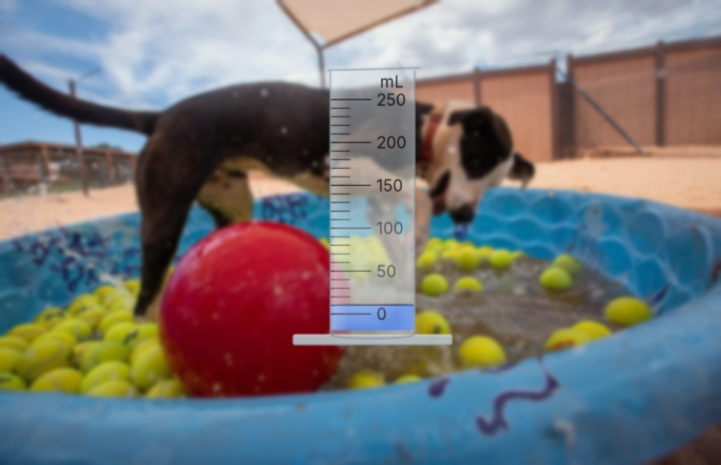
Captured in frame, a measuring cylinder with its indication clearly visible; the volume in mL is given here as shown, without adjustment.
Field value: 10 mL
